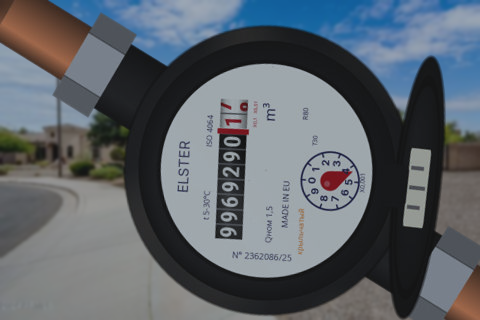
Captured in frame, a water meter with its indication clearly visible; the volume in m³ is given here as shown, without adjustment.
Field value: 9969290.174 m³
